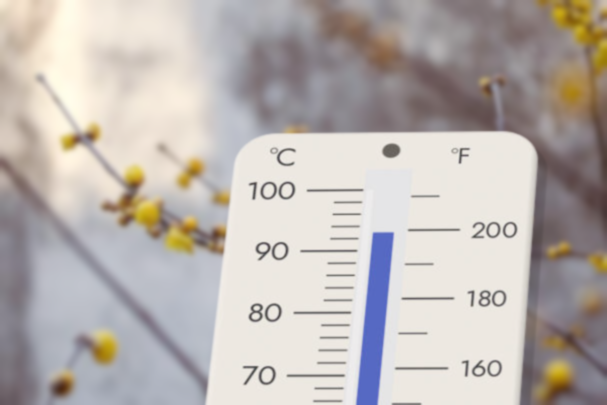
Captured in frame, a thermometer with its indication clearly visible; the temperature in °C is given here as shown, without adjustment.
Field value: 93 °C
